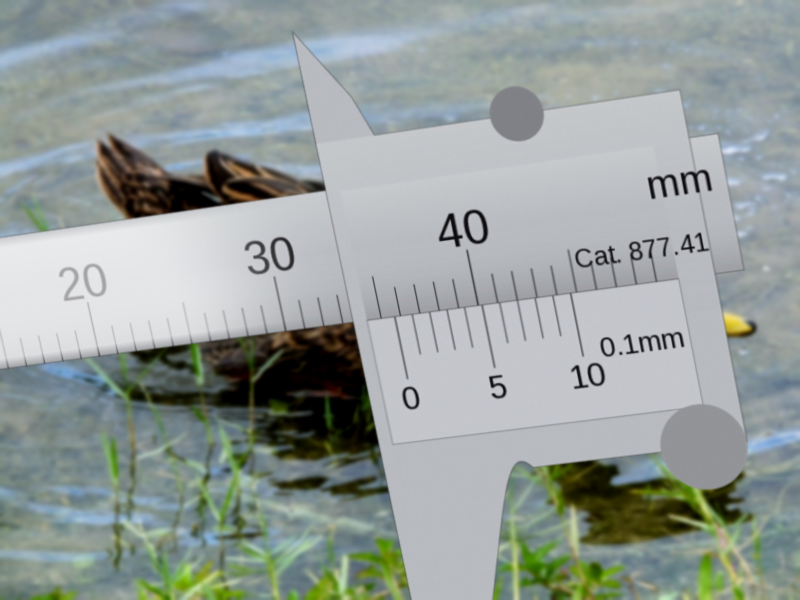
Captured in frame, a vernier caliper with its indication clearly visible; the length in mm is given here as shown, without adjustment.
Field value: 35.7 mm
